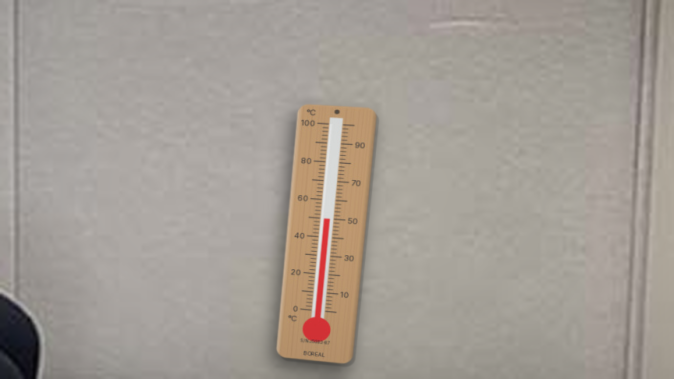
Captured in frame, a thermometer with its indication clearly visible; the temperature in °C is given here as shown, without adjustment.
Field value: 50 °C
